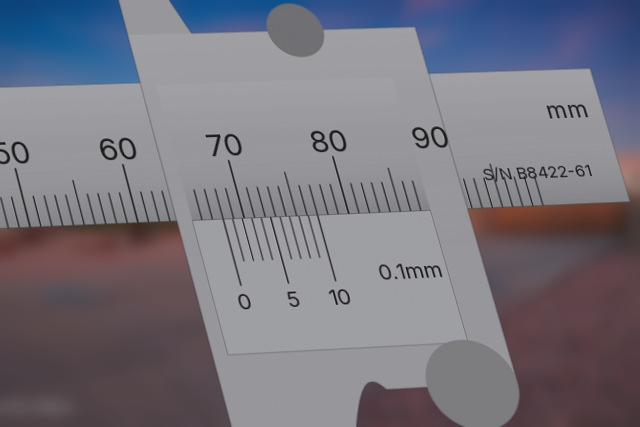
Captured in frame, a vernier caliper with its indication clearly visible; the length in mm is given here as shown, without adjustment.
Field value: 68.0 mm
